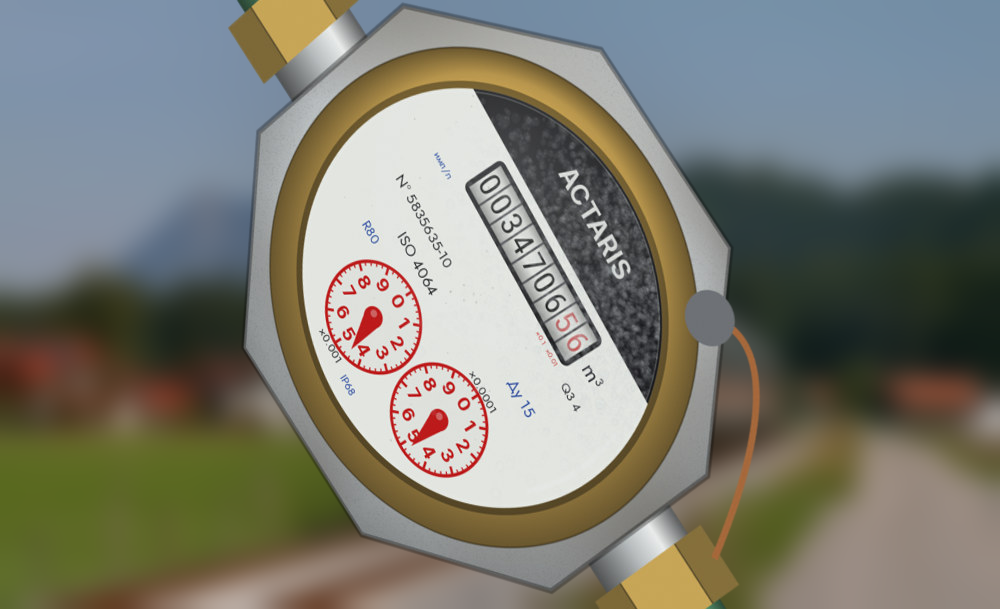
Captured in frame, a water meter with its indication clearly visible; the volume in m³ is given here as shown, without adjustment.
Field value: 34706.5644 m³
